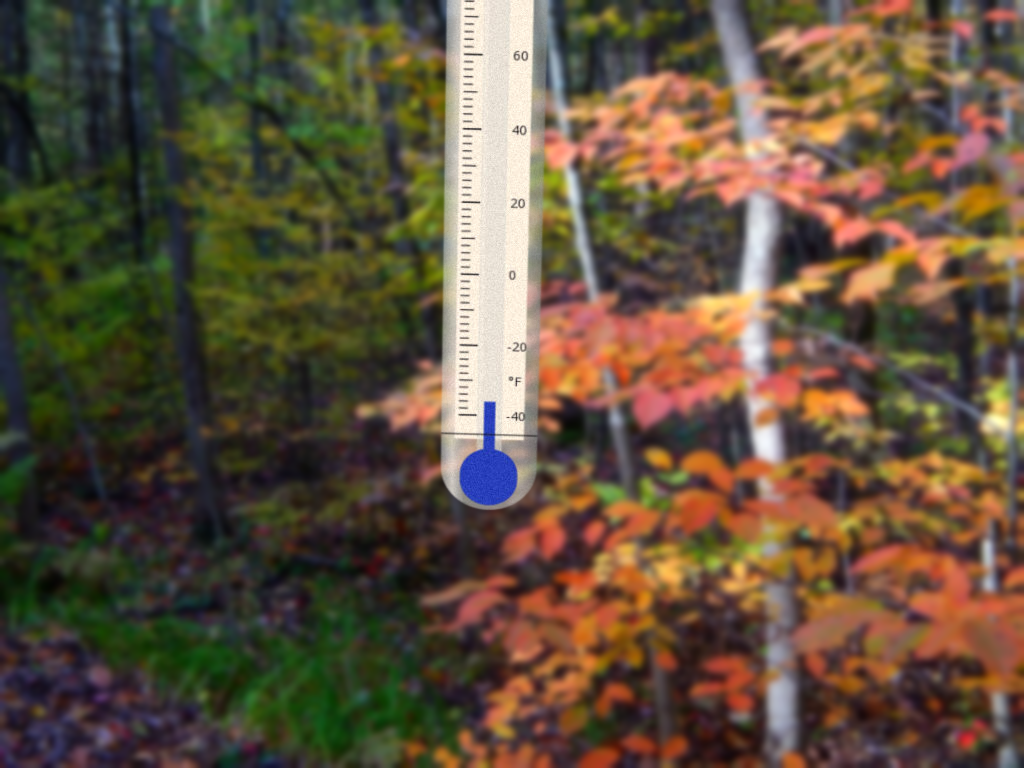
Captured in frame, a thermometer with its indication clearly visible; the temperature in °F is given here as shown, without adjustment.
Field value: -36 °F
